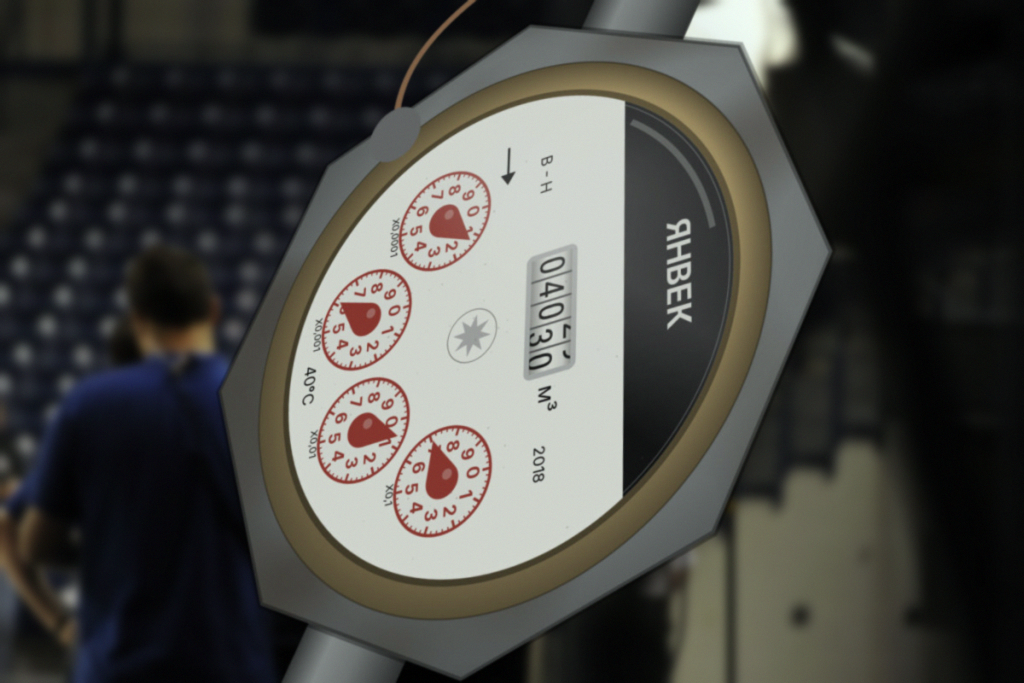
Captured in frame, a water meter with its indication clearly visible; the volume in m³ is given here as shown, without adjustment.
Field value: 4029.7061 m³
